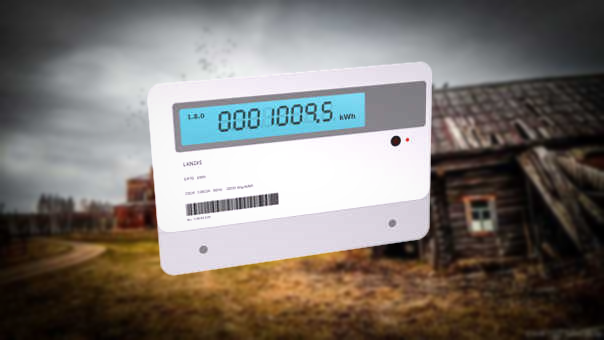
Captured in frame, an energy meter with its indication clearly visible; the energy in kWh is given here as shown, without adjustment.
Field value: 1009.5 kWh
